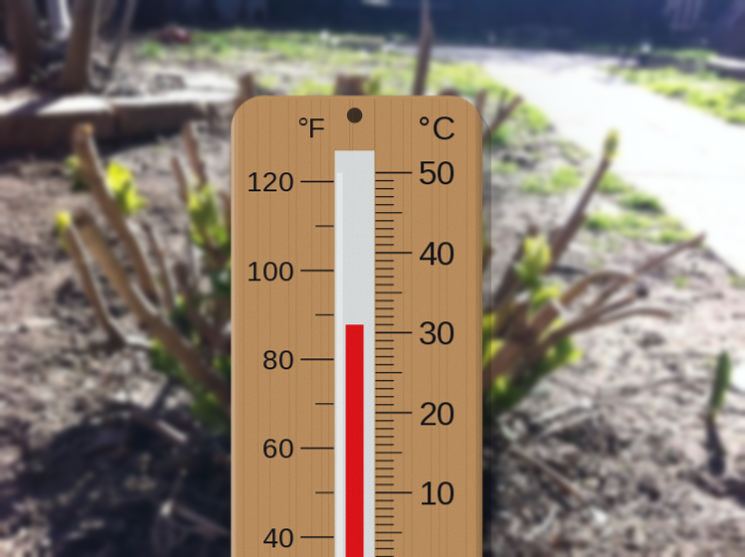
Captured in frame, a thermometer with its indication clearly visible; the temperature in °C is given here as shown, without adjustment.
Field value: 31 °C
